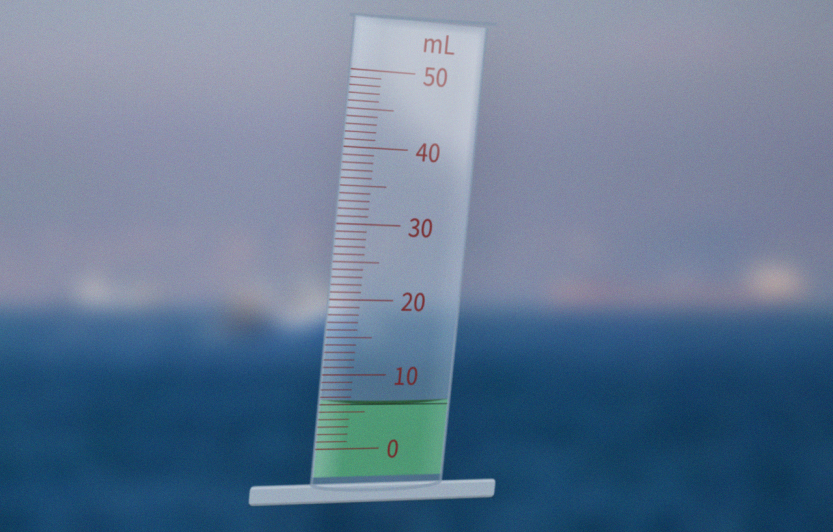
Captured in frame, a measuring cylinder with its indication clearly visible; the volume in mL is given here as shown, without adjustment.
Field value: 6 mL
